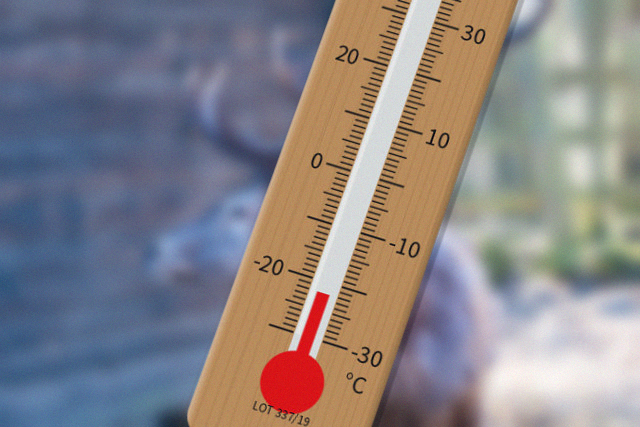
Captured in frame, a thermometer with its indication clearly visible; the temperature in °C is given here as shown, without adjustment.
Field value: -22 °C
